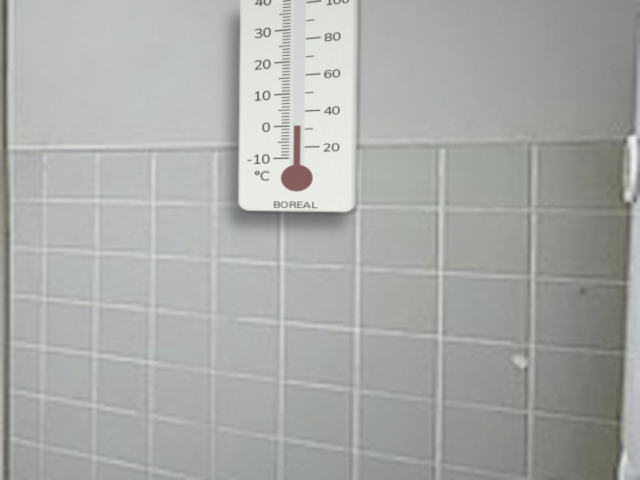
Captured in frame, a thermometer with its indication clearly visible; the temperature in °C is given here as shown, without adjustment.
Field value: 0 °C
